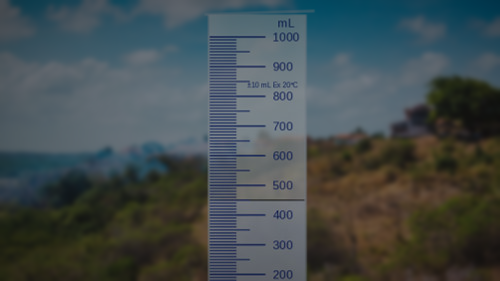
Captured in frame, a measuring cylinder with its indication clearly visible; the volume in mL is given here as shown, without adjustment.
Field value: 450 mL
